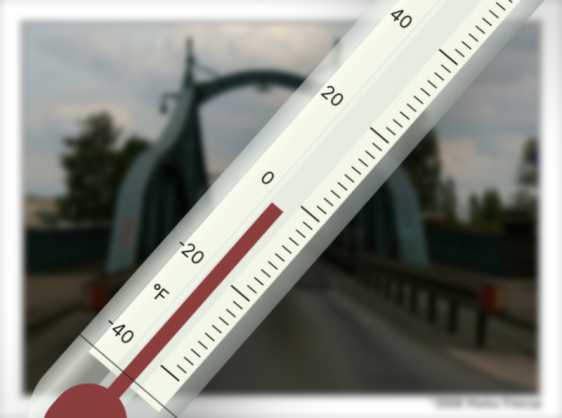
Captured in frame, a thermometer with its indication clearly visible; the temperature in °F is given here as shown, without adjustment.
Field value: -3 °F
